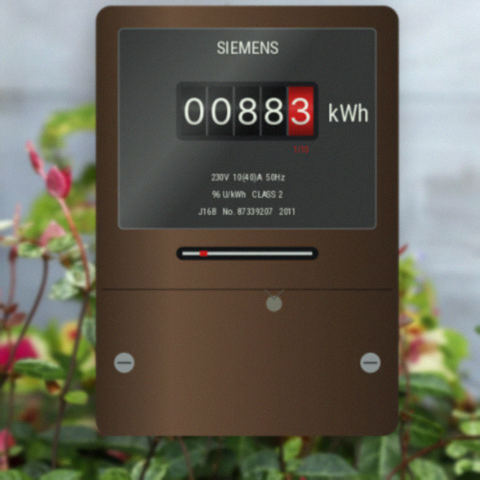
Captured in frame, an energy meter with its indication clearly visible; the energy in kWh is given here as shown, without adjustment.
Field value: 88.3 kWh
